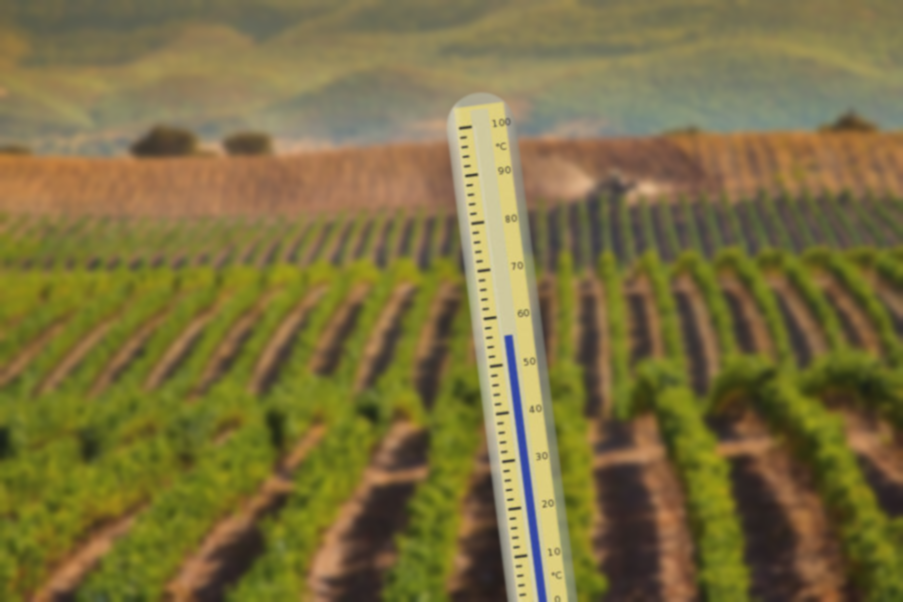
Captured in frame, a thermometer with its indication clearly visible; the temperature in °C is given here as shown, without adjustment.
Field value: 56 °C
